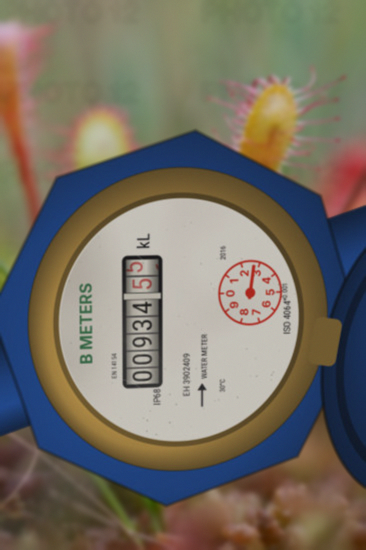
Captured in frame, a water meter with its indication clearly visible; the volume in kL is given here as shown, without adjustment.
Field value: 934.552 kL
